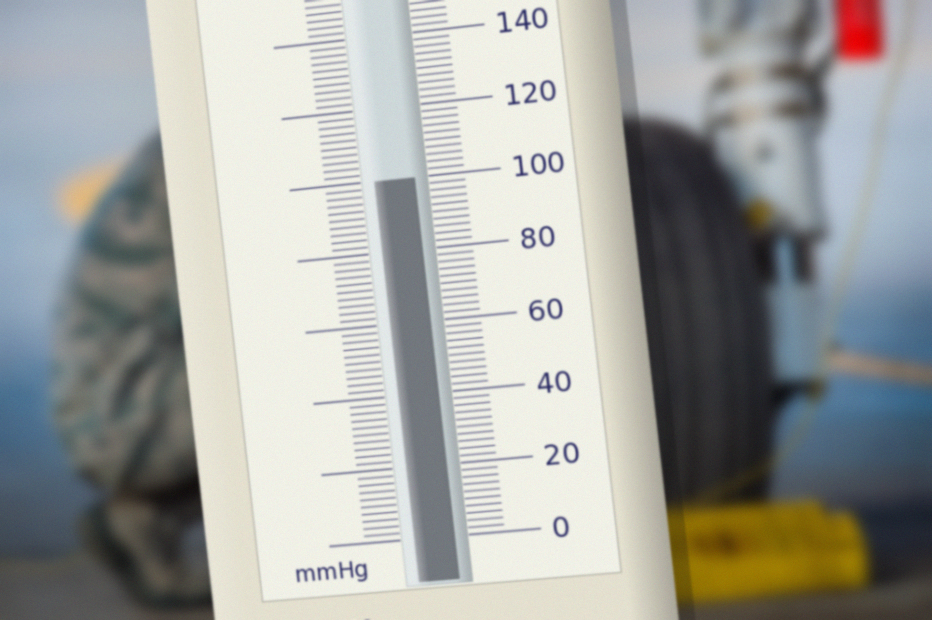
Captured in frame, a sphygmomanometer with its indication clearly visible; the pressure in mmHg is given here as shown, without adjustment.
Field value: 100 mmHg
